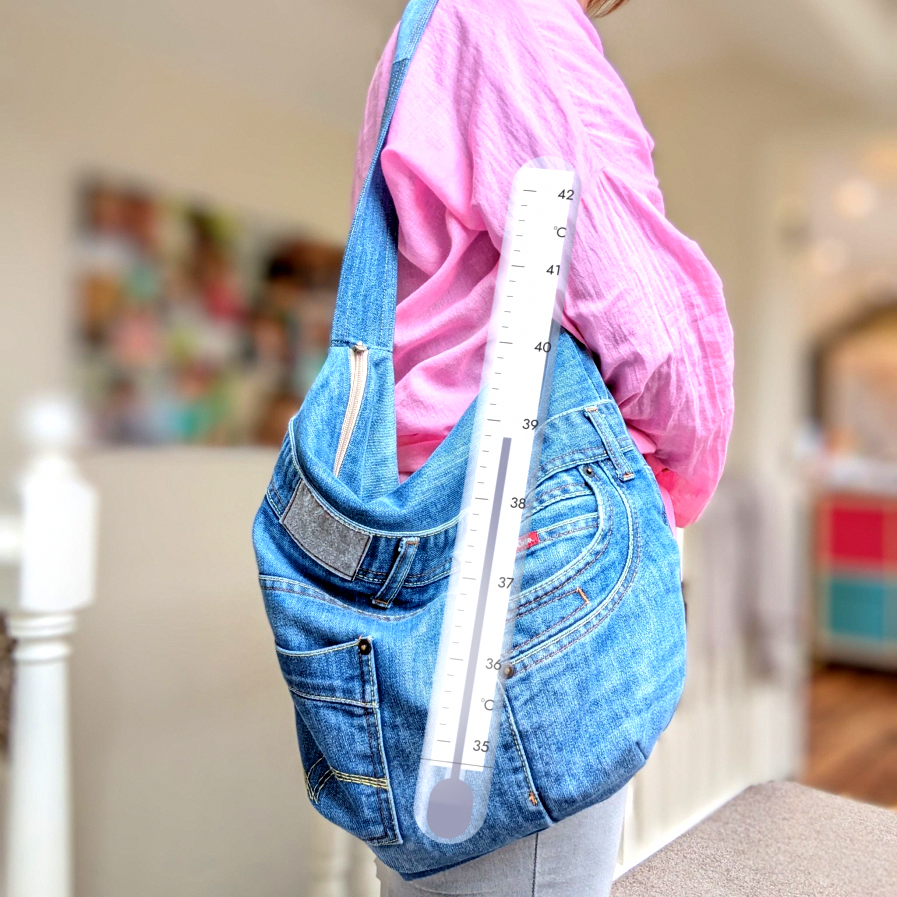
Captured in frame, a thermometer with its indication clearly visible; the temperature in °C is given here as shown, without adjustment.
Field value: 38.8 °C
